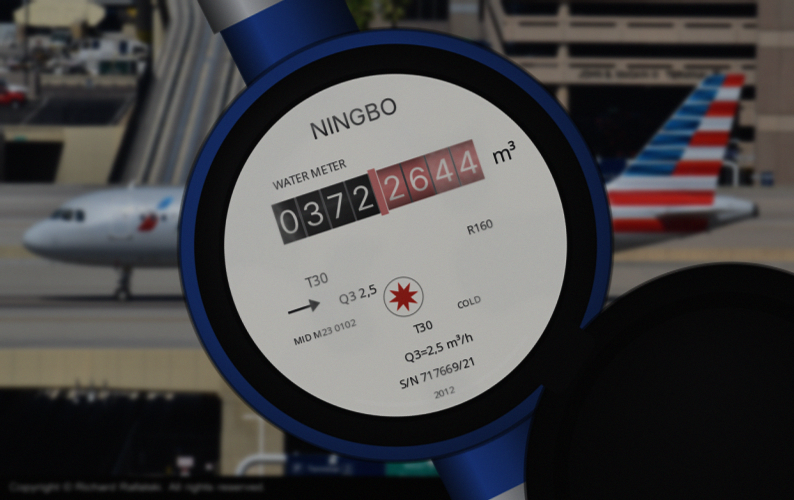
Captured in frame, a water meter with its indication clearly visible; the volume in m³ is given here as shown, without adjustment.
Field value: 372.2644 m³
